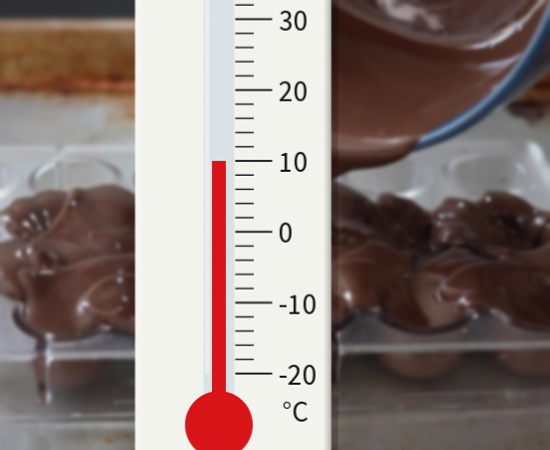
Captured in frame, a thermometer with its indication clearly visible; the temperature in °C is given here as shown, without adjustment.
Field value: 10 °C
